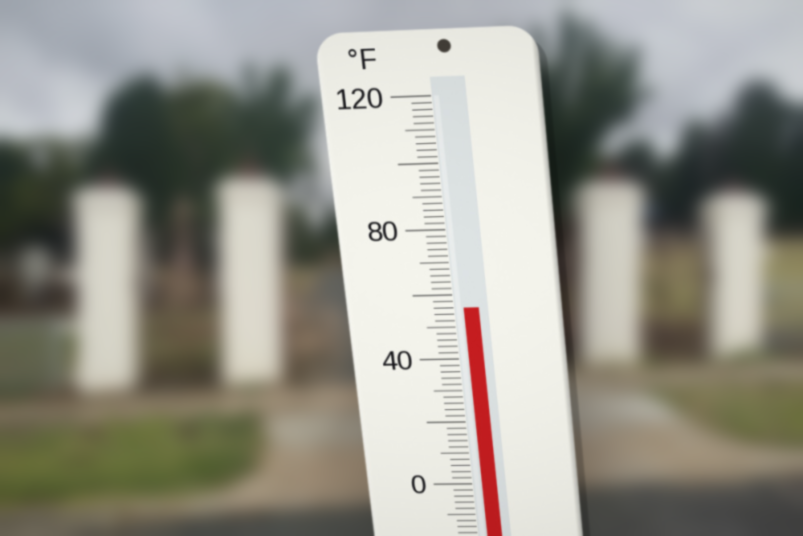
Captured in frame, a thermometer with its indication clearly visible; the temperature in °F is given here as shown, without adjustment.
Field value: 56 °F
